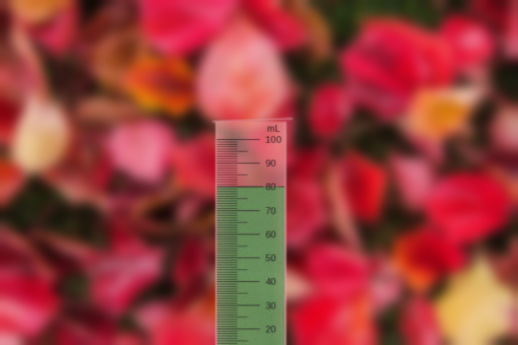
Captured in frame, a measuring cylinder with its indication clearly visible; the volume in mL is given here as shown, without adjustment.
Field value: 80 mL
